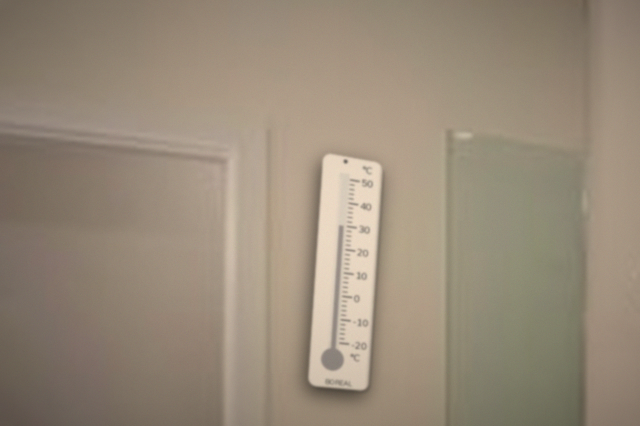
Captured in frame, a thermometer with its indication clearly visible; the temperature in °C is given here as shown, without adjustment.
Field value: 30 °C
